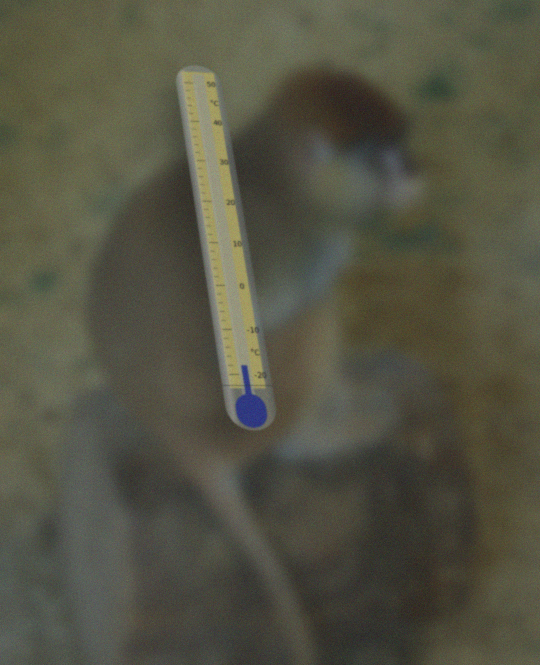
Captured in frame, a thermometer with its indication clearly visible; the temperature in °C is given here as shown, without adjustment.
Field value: -18 °C
